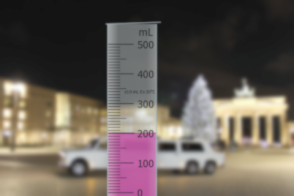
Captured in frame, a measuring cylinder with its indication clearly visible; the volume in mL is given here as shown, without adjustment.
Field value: 200 mL
